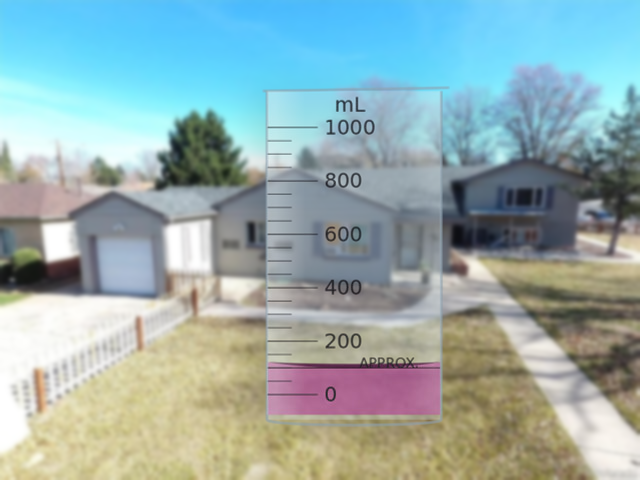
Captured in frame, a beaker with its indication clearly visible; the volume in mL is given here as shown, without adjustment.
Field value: 100 mL
